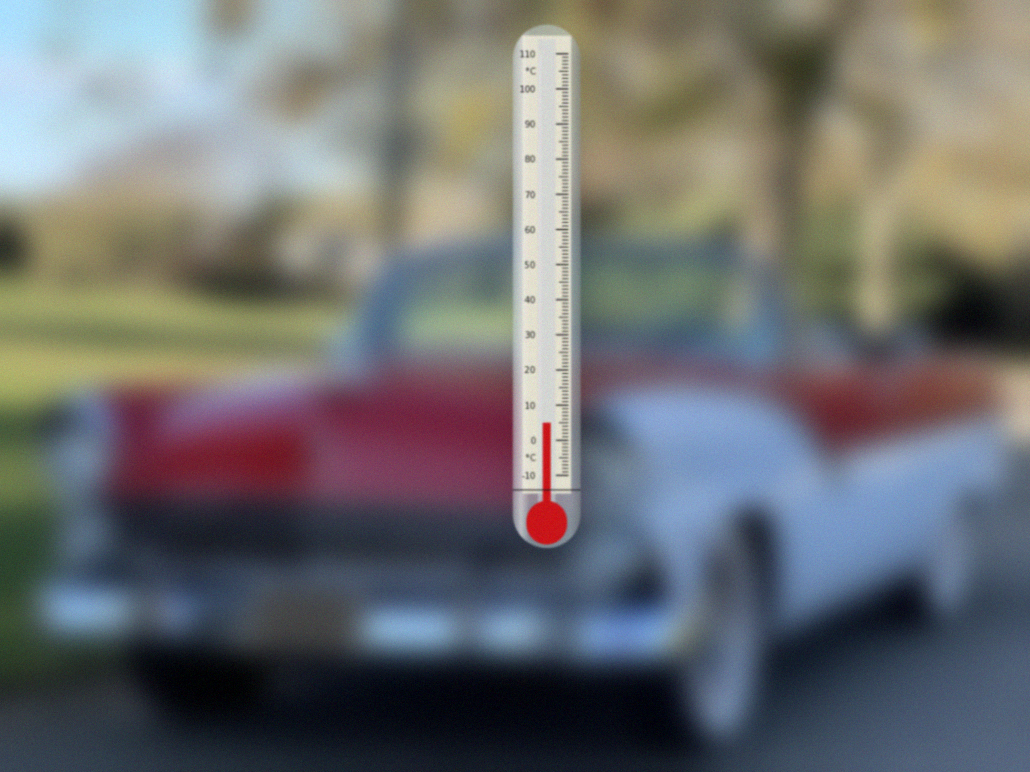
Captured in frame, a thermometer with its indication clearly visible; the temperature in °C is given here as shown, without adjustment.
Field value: 5 °C
